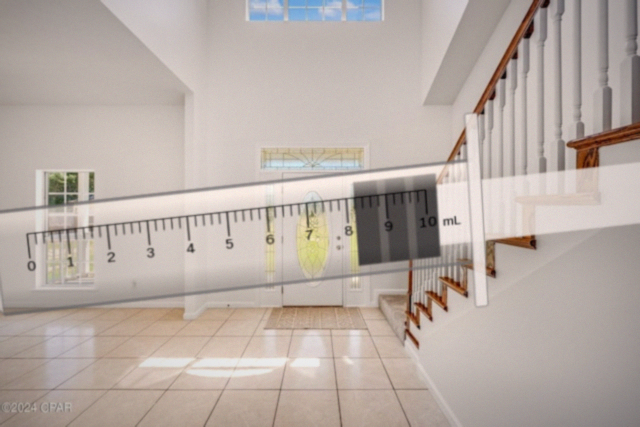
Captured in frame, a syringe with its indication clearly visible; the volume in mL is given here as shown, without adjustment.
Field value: 8.2 mL
